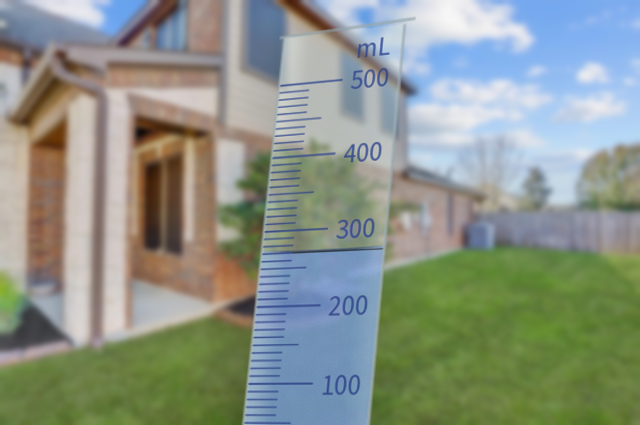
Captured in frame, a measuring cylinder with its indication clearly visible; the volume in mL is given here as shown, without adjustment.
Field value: 270 mL
